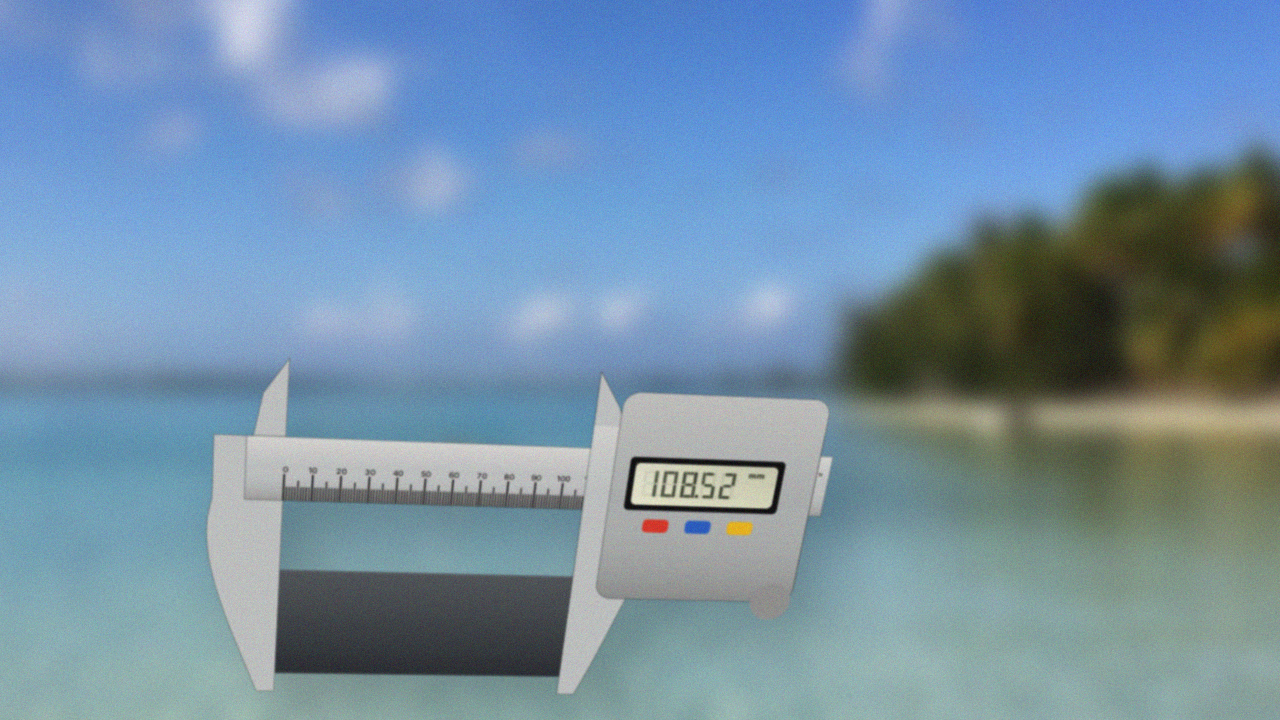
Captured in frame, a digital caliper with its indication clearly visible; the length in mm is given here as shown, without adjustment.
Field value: 108.52 mm
